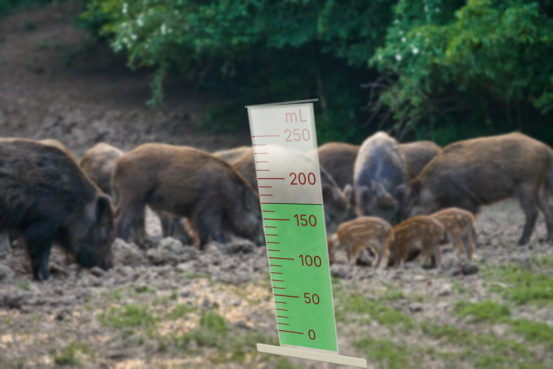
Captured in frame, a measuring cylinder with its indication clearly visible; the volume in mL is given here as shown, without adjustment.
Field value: 170 mL
